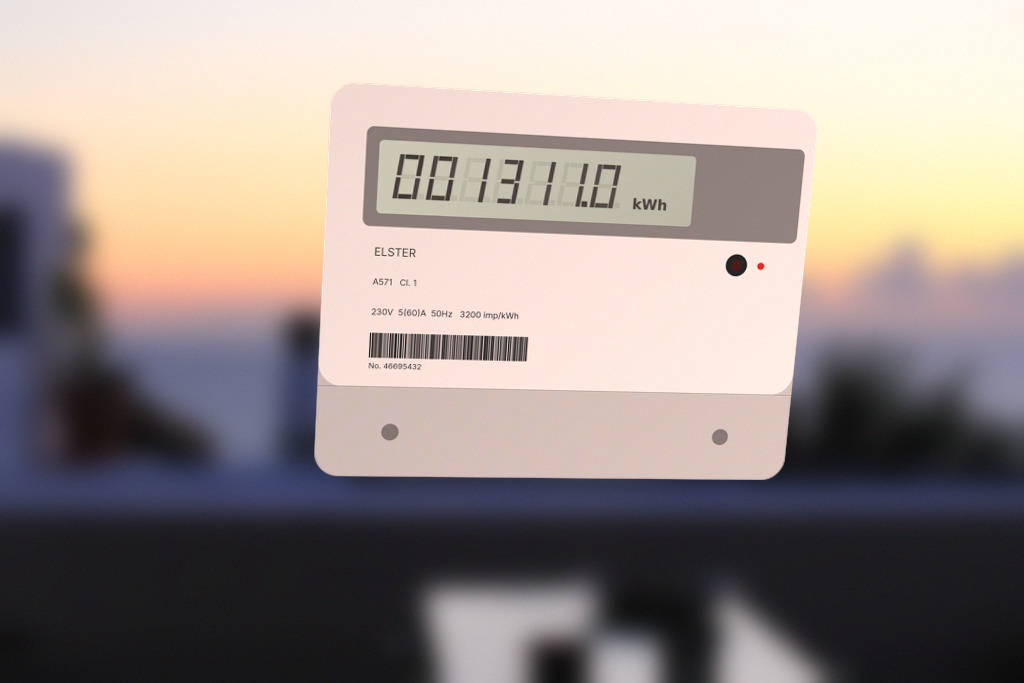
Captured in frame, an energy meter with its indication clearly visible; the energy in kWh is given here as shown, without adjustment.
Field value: 1311.0 kWh
